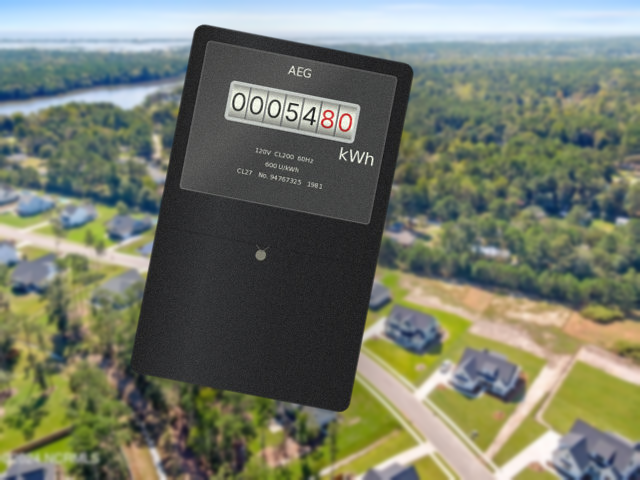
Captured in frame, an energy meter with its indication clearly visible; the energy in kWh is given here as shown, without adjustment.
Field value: 54.80 kWh
